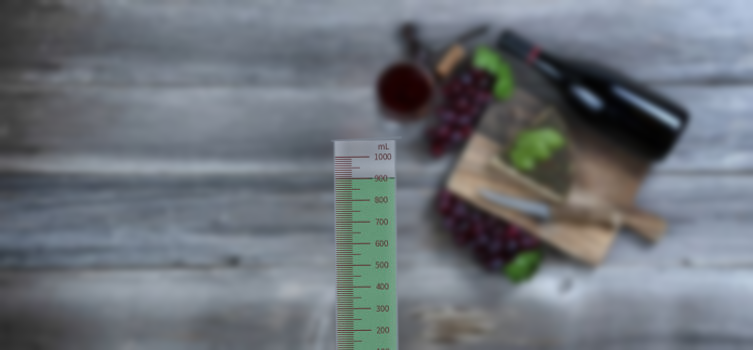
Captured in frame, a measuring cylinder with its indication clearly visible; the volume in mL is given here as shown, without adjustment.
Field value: 900 mL
